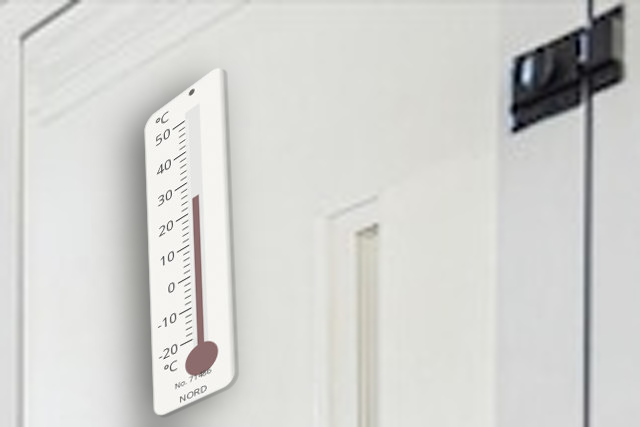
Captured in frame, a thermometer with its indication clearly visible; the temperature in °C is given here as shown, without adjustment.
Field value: 24 °C
